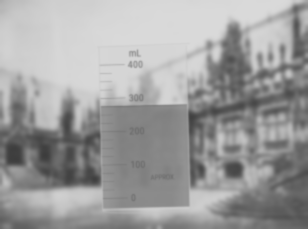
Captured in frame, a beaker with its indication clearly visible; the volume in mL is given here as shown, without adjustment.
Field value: 275 mL
